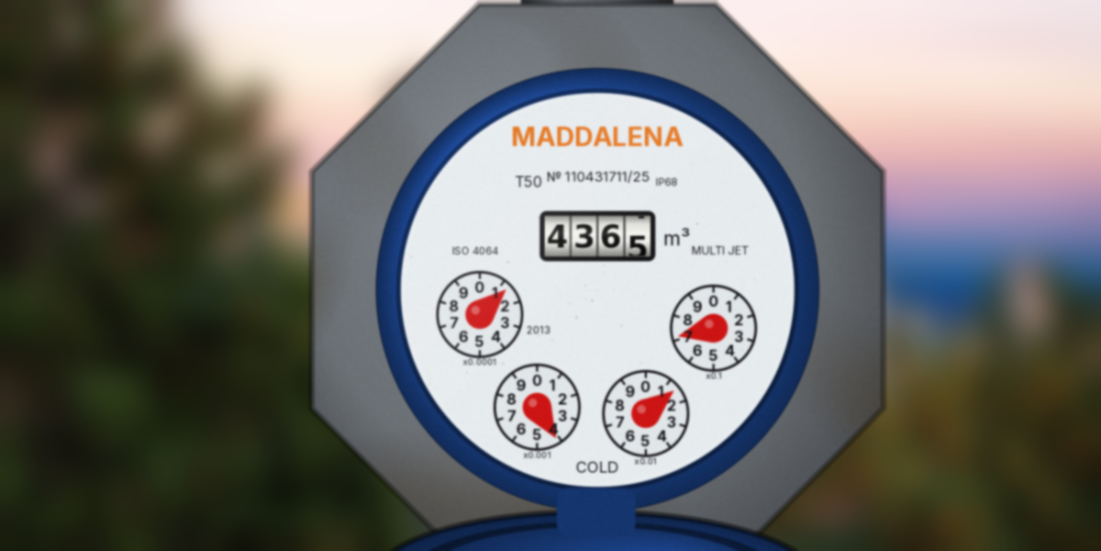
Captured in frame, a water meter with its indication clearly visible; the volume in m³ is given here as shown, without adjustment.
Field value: 4364.7141 m³
